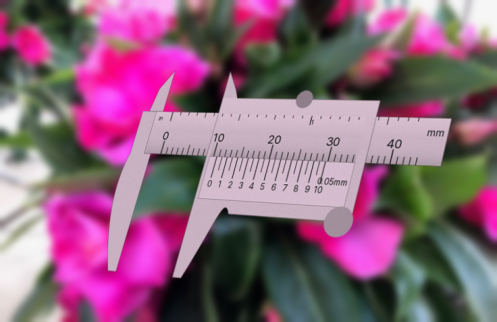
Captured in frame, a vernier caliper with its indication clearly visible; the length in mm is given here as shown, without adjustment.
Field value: 10.6 mm
